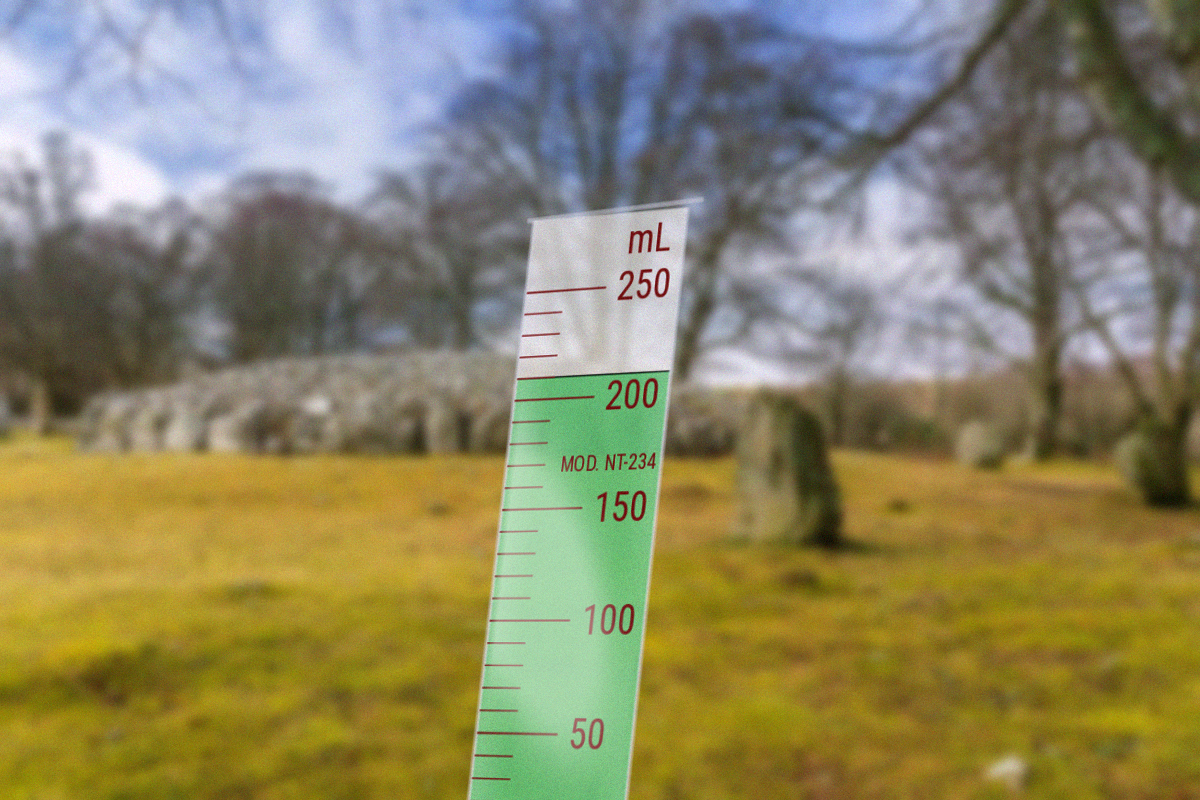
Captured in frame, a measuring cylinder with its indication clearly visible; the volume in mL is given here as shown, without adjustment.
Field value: 210 mL
